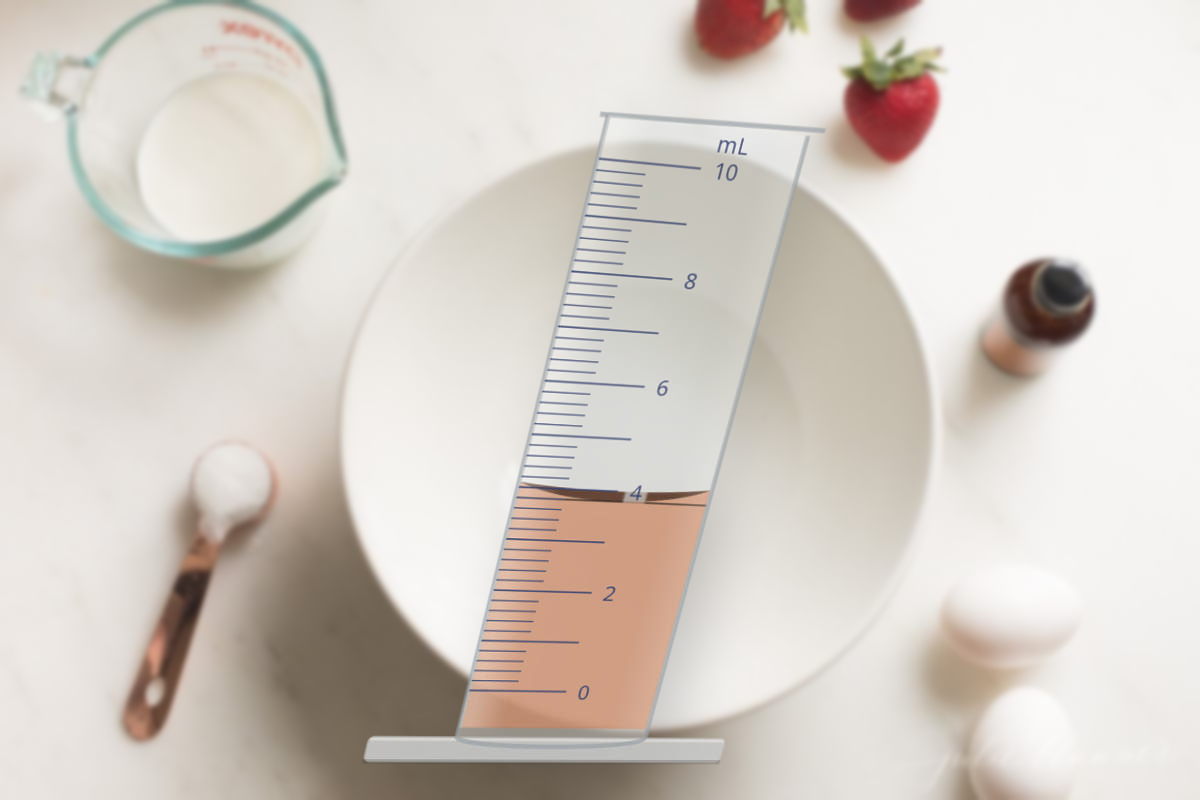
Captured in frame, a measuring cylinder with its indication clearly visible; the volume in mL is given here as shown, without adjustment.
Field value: 3.8 mL
